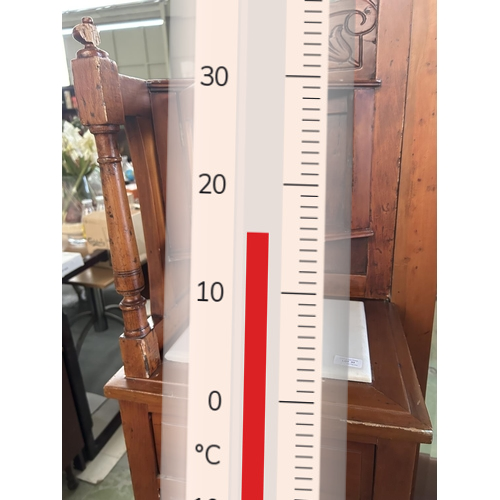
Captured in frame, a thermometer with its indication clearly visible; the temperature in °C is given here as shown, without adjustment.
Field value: 15.5 °C
